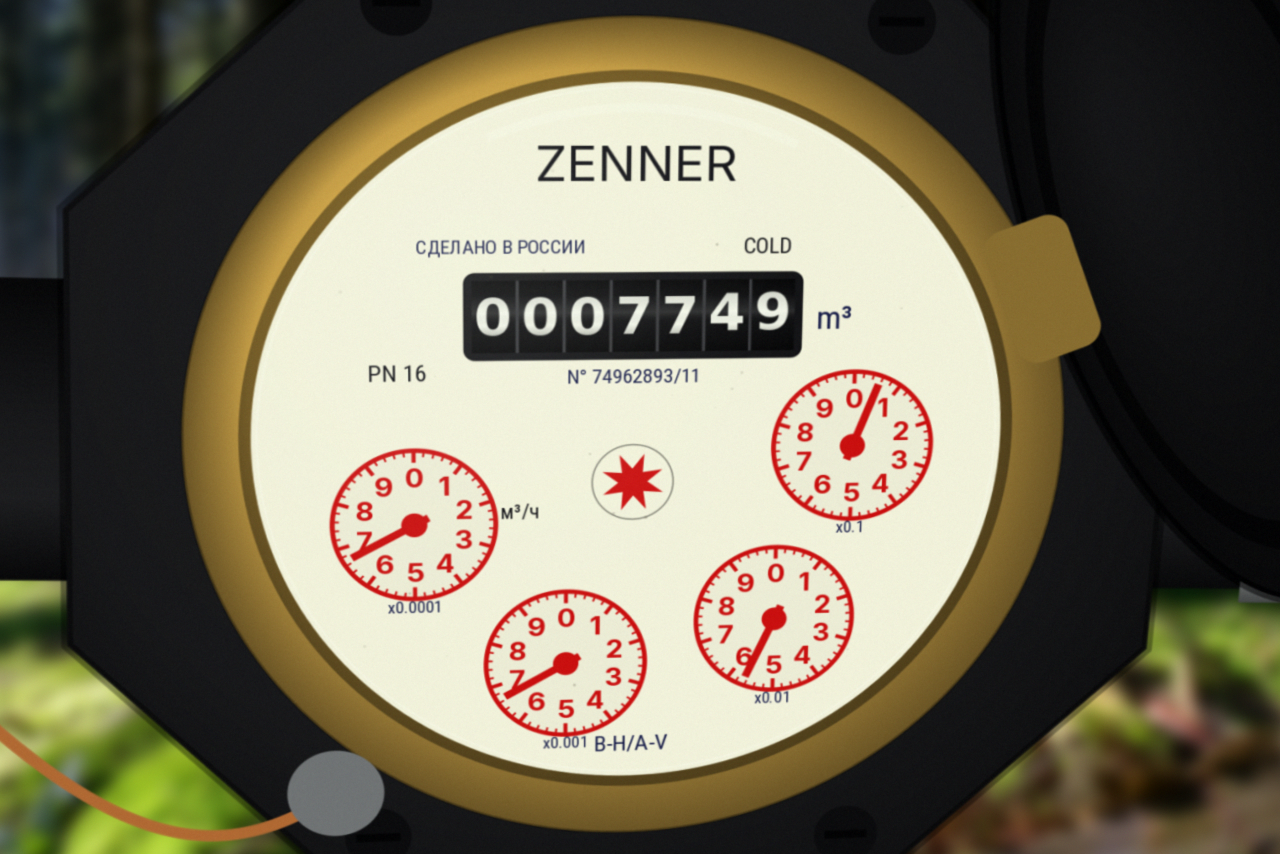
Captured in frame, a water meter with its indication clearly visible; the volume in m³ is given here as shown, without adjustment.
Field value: 7749.0566 m³
